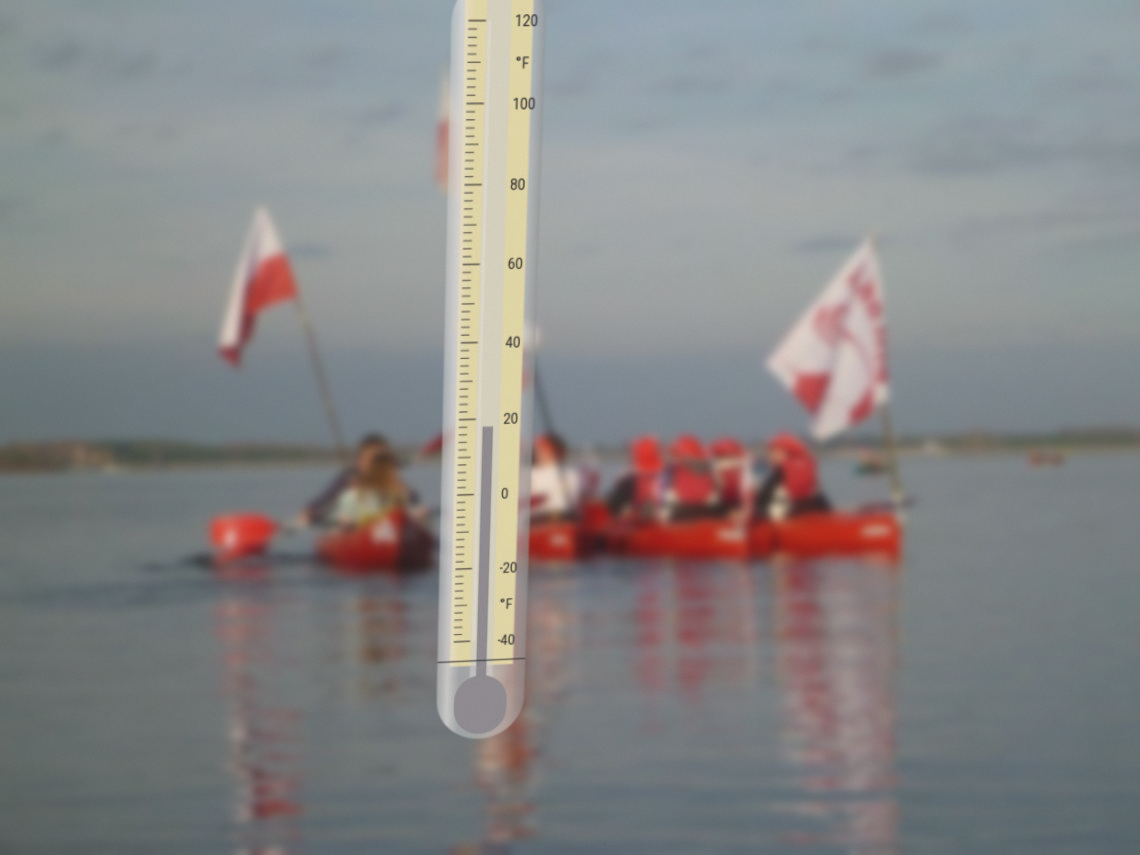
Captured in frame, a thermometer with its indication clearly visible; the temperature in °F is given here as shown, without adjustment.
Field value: 18 °F
